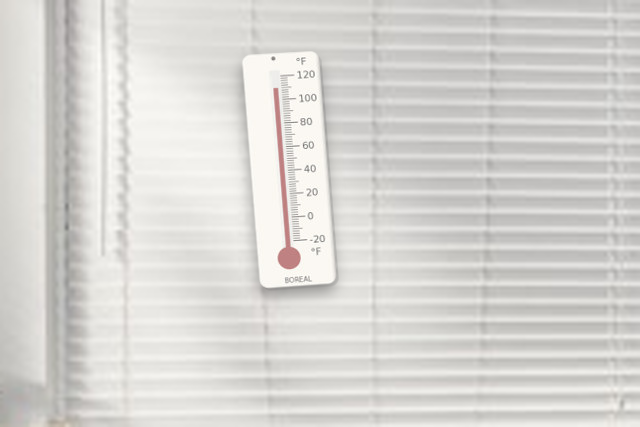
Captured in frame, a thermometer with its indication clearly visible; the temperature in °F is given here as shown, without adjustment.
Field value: 110 °F
